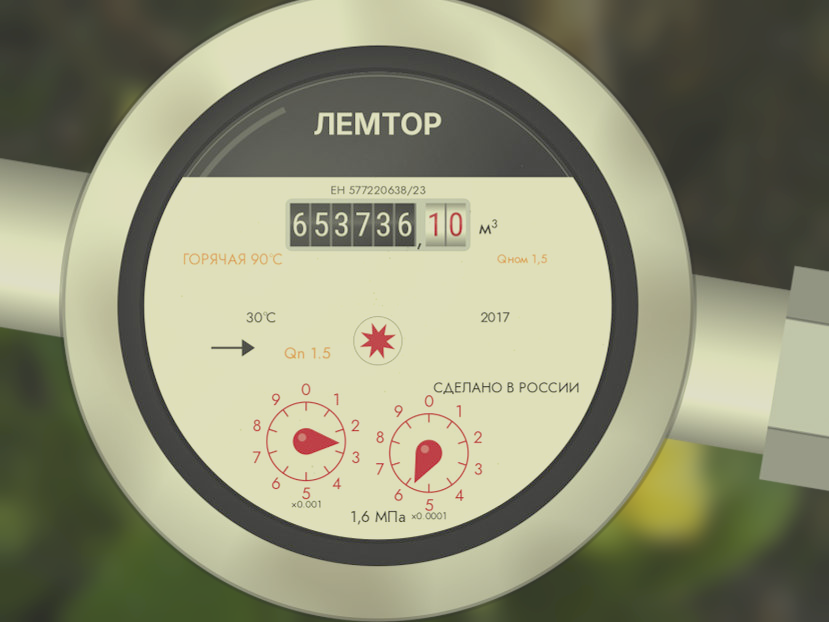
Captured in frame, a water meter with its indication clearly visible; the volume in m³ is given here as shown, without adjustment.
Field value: 653736.1025 m³
